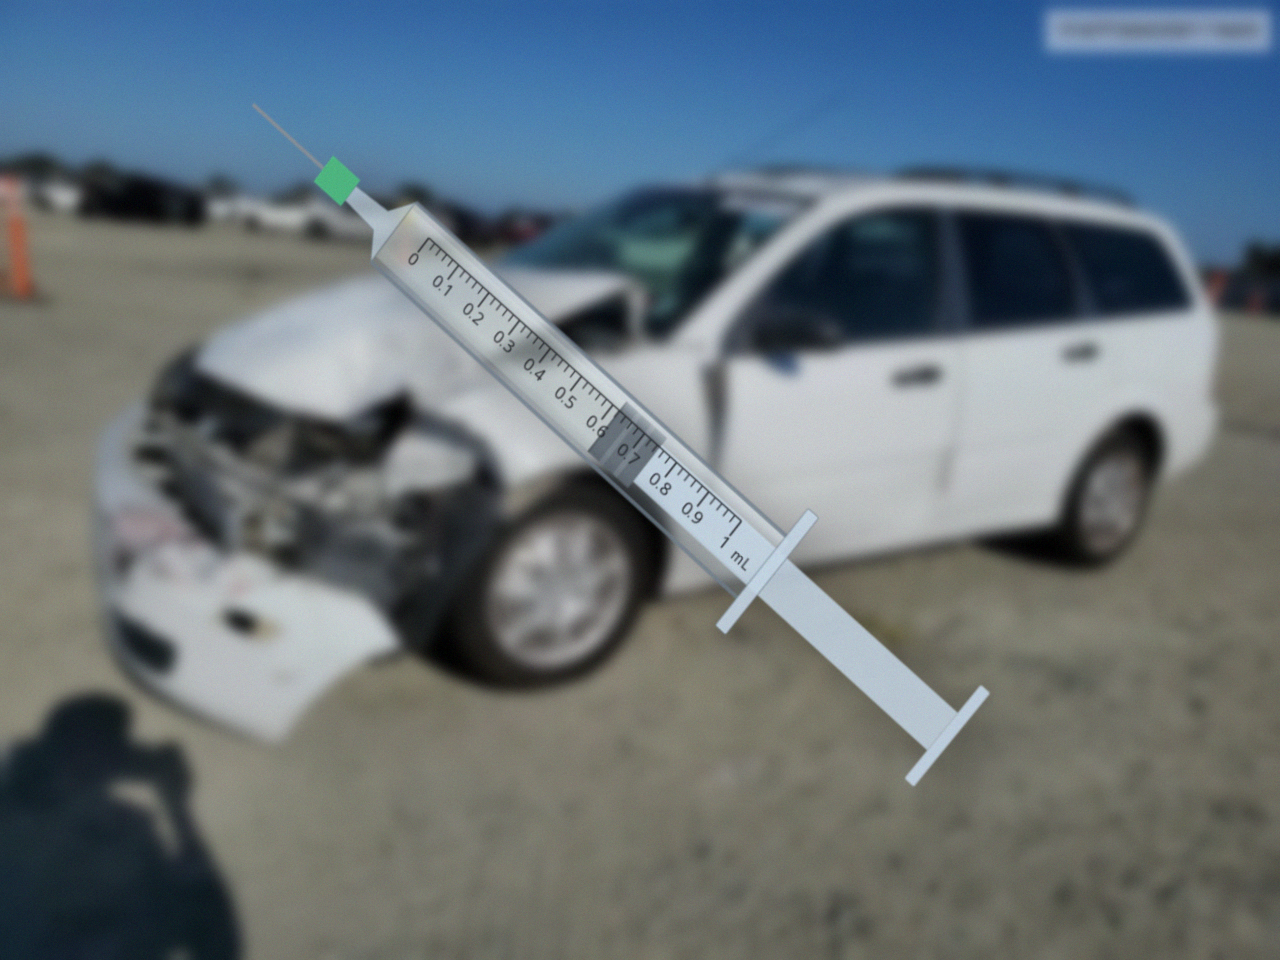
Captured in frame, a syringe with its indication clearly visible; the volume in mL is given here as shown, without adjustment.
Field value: 0.62 mL
